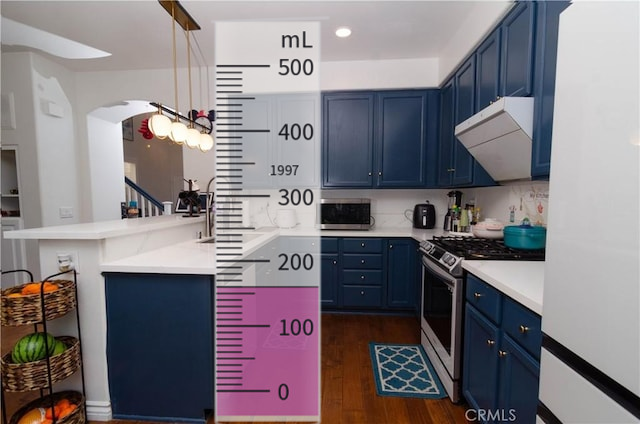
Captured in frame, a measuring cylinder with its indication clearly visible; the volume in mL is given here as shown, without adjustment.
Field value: 160 mL
